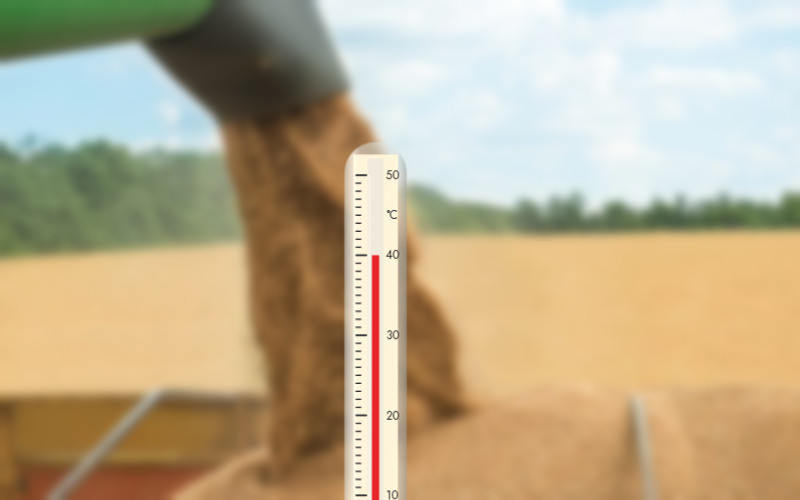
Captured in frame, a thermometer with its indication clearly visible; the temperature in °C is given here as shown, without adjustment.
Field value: 40 °C
